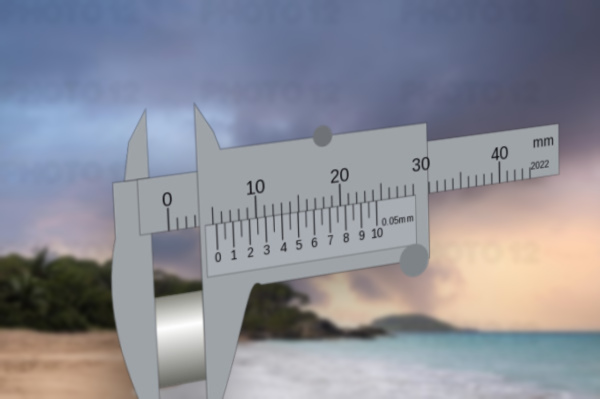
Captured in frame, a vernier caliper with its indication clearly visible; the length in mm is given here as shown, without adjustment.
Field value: 5.4 mm
